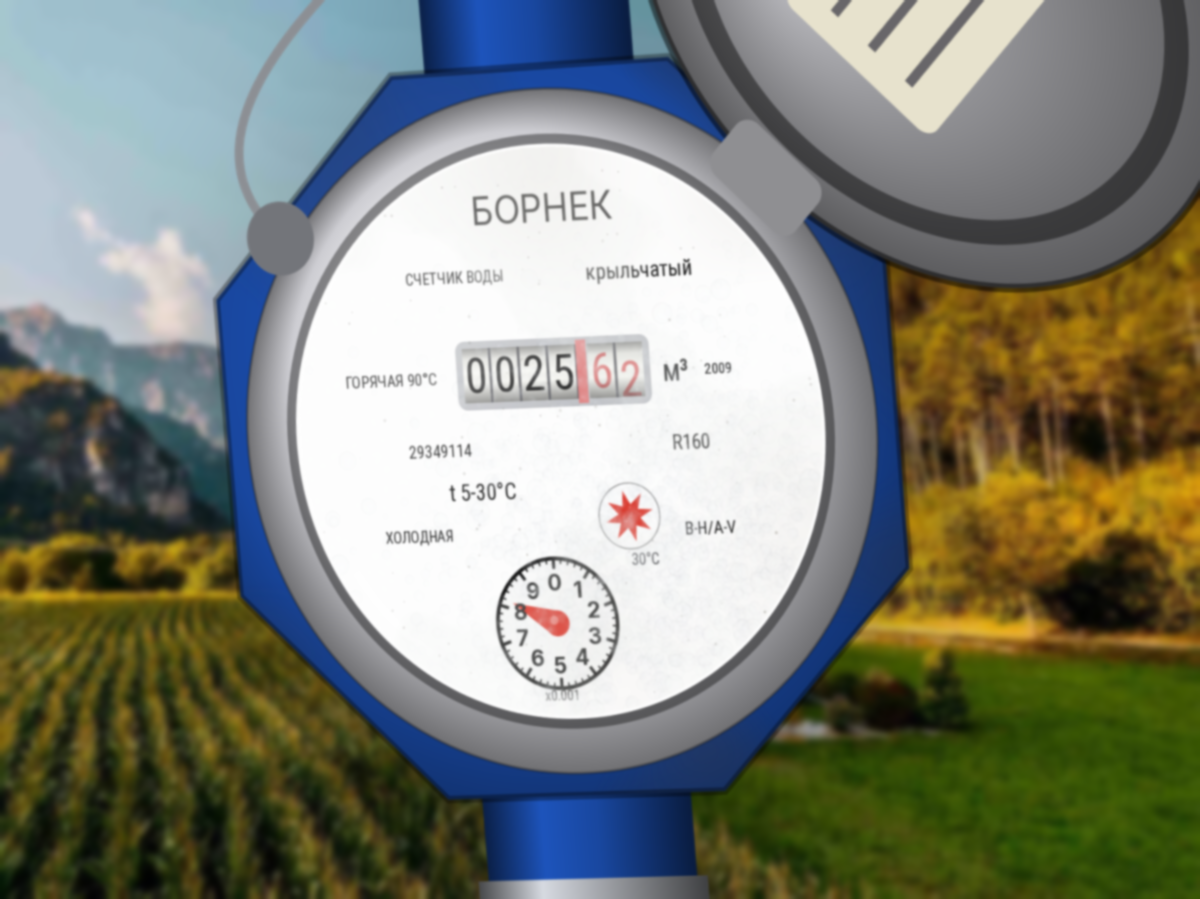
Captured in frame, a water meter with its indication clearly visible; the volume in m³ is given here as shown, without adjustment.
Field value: 25.618 m³
